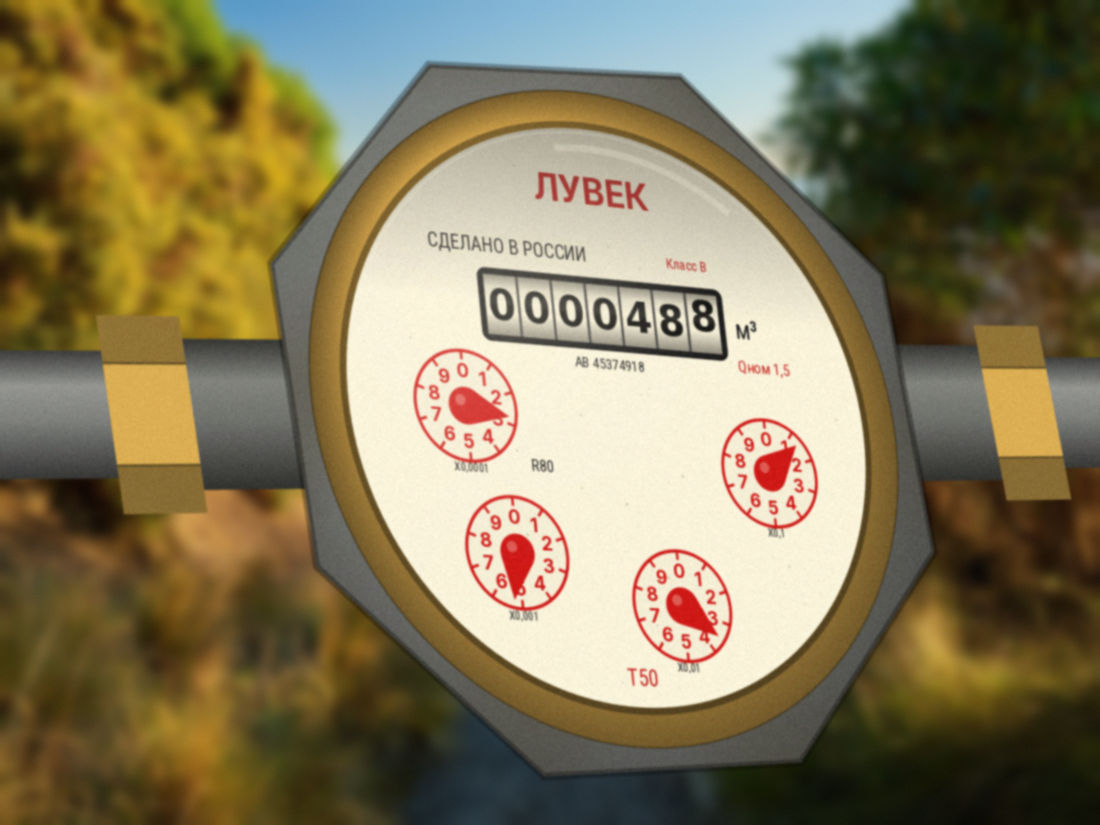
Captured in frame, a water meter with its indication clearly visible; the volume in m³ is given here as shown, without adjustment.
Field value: 488.1352 m³
